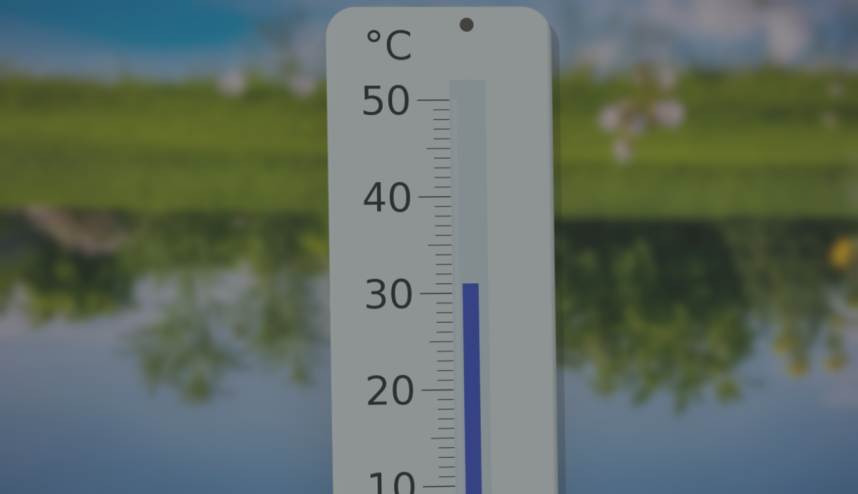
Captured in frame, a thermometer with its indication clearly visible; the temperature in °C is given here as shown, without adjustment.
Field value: 31 °C
